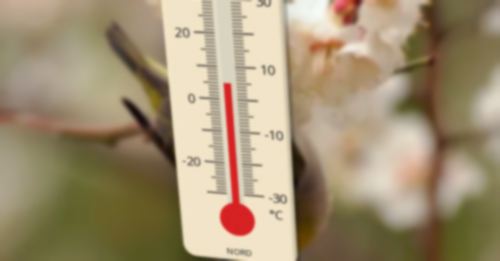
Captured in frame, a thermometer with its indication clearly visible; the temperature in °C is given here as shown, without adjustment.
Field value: 5 °C
